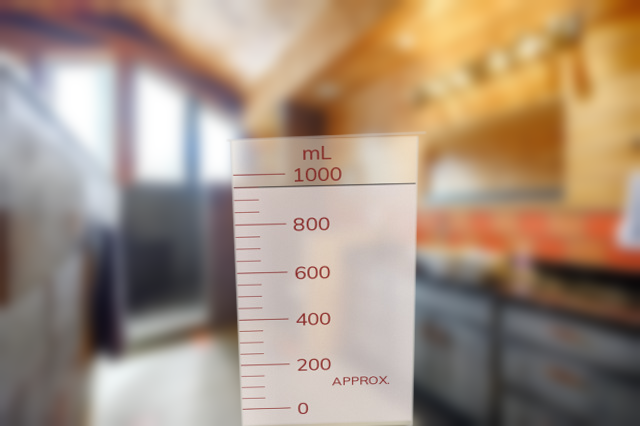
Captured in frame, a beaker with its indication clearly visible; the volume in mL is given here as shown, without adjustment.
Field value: 950 mL
